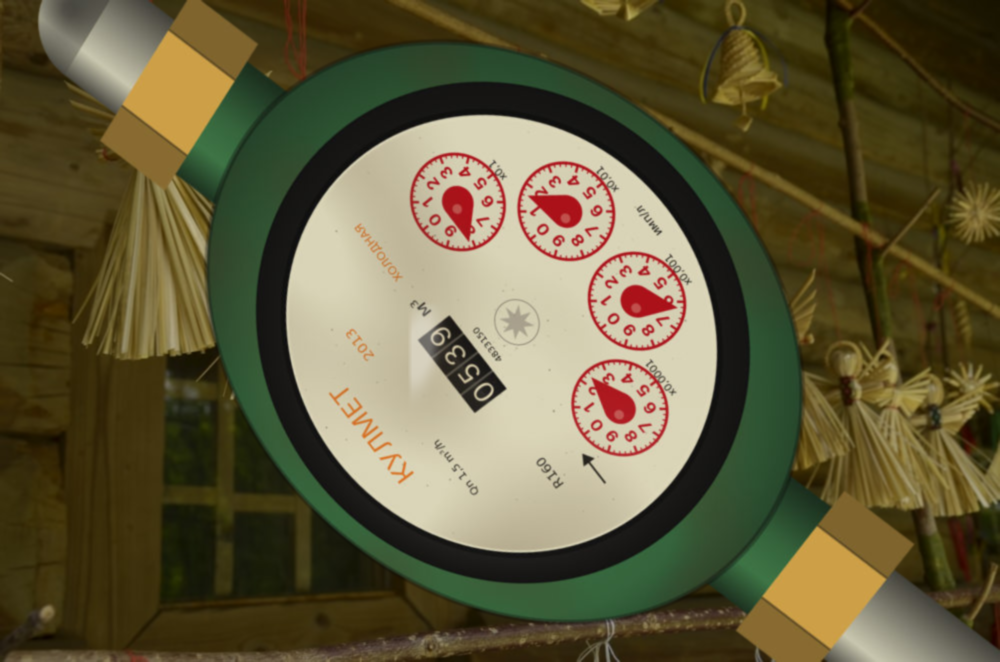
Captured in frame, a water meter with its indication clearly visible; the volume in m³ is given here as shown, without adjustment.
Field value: 539.8162 m³
